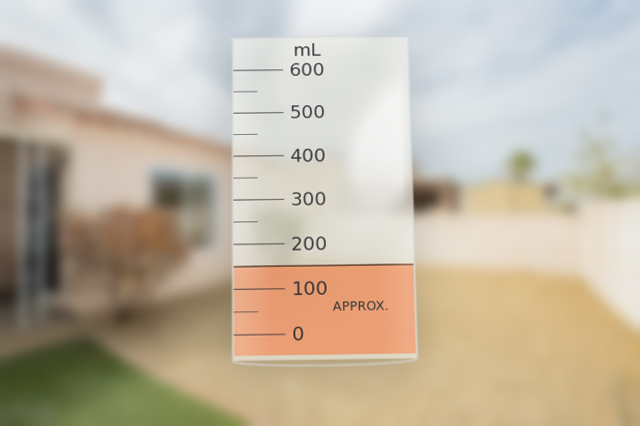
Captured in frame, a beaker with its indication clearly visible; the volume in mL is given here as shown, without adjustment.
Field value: 150 mL
